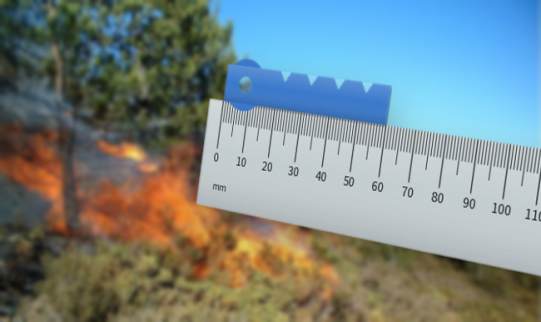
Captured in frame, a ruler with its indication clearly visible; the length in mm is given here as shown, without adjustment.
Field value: 60 mm
